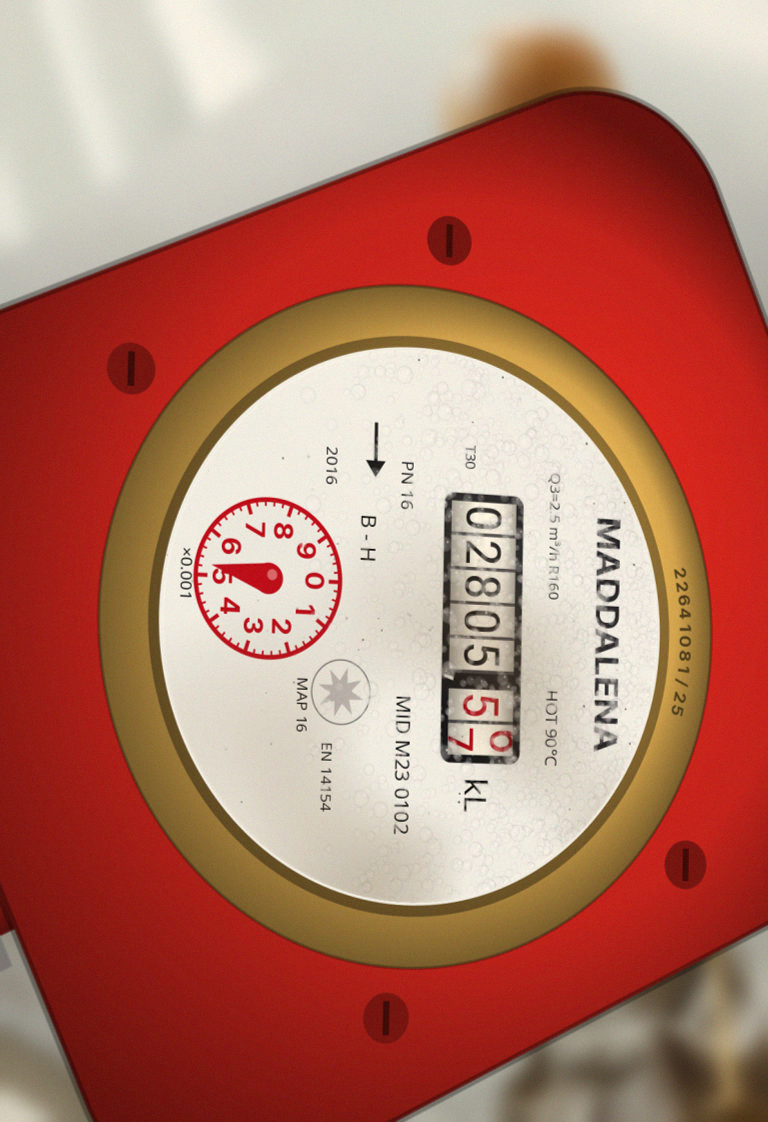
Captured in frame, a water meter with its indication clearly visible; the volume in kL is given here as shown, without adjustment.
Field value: 2805.565 kL
